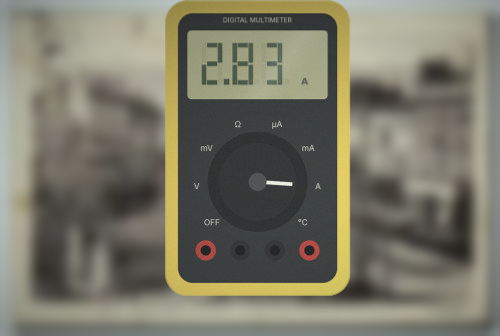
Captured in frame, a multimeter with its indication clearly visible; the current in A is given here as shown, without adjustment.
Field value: 2.83 A
